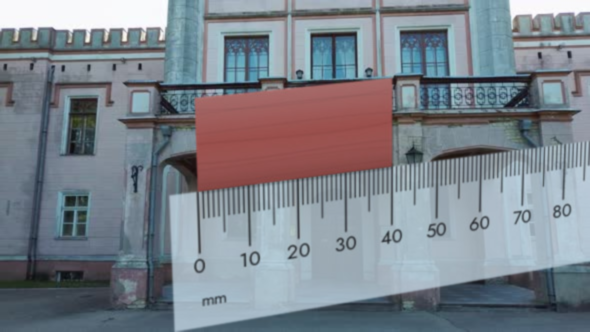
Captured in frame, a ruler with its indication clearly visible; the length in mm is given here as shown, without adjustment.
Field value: 40 mm
